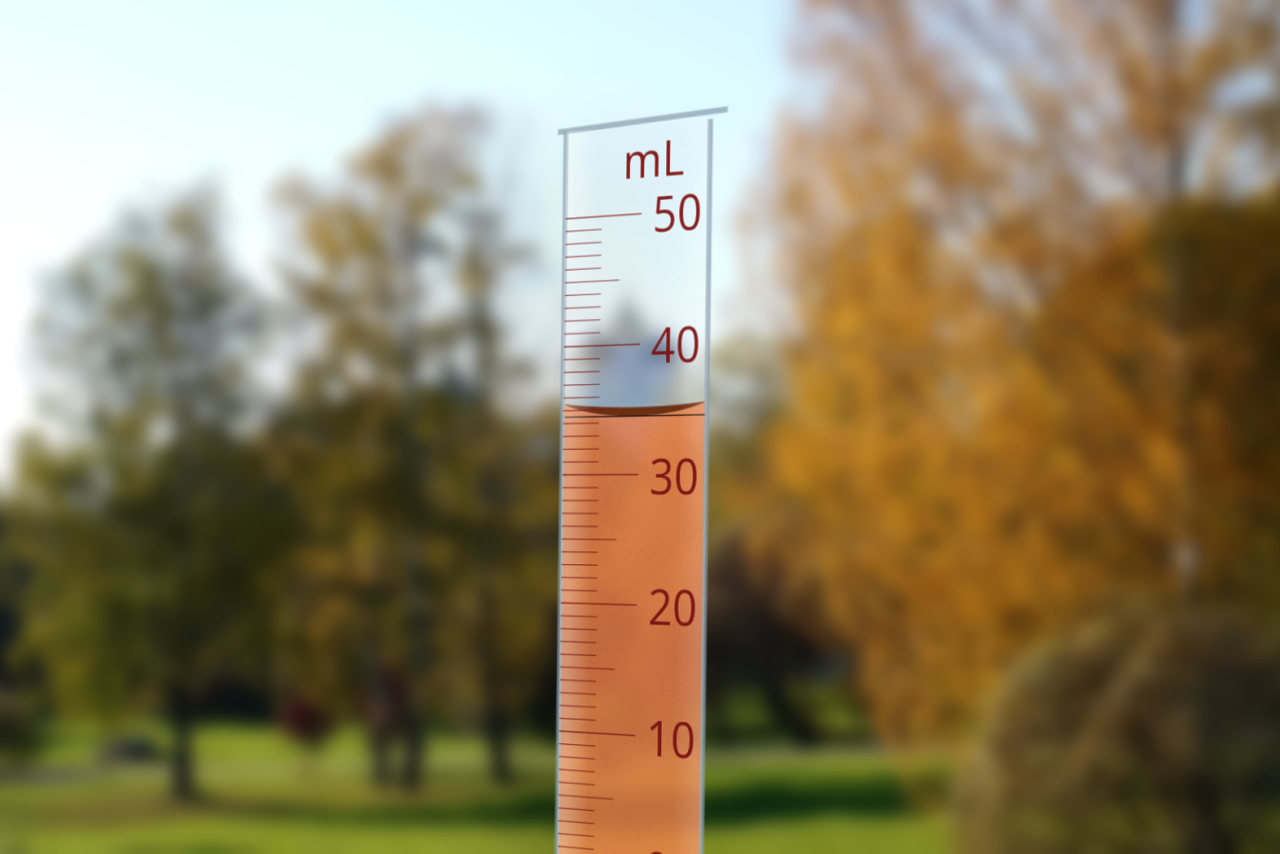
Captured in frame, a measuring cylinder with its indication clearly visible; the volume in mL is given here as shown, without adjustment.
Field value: 34.5 mL
